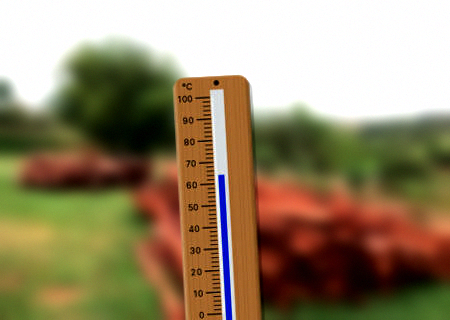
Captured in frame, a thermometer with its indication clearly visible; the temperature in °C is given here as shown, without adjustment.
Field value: 64 °C
